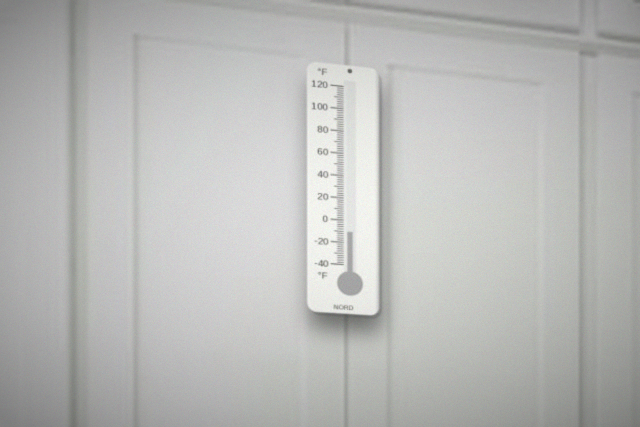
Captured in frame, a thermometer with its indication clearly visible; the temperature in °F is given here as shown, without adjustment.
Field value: -10 °F
